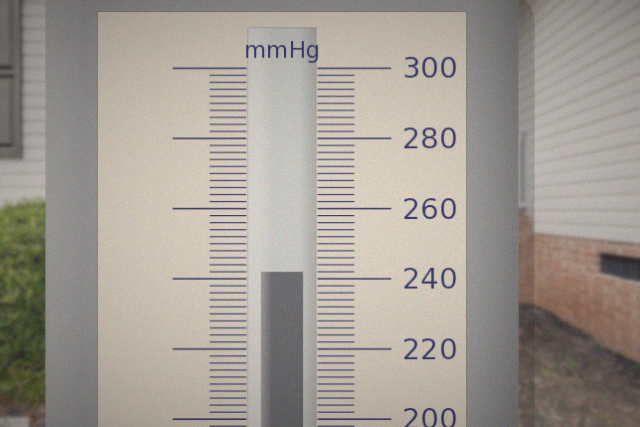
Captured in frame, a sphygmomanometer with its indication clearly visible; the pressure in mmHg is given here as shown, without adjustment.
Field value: 242 mmHg
